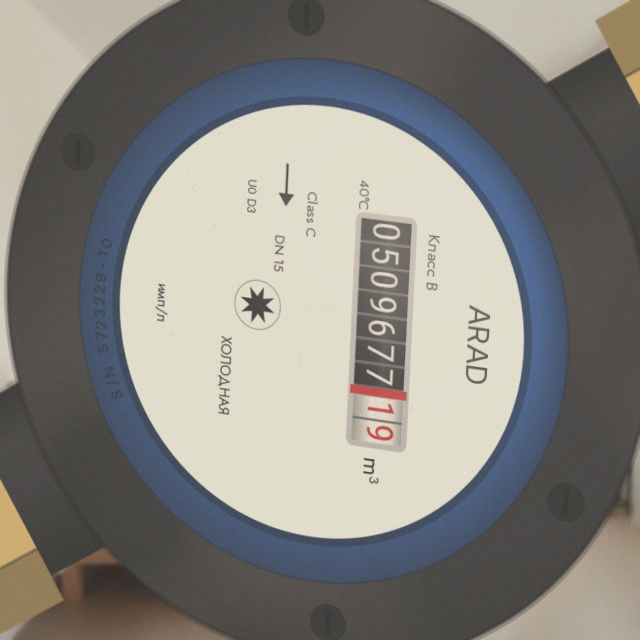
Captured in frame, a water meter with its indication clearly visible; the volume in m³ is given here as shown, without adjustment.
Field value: 509677.19 m³
